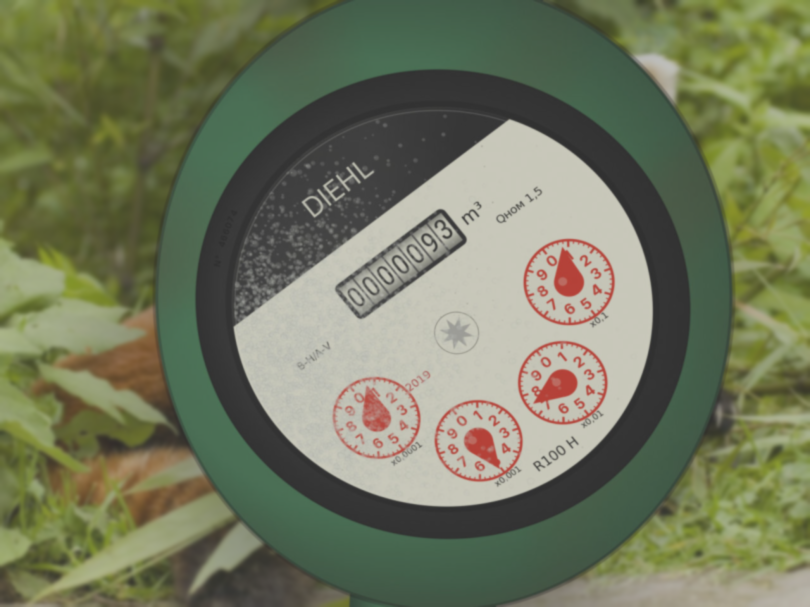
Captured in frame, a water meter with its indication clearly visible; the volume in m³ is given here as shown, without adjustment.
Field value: 93.0750 m³
